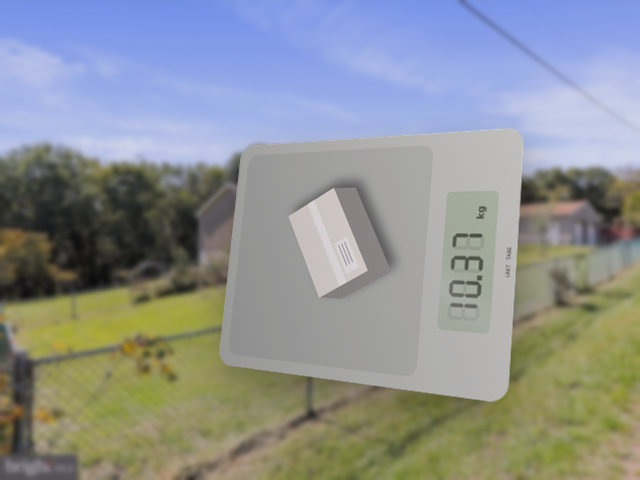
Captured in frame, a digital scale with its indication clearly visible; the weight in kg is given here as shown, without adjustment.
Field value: 10.37 kg
